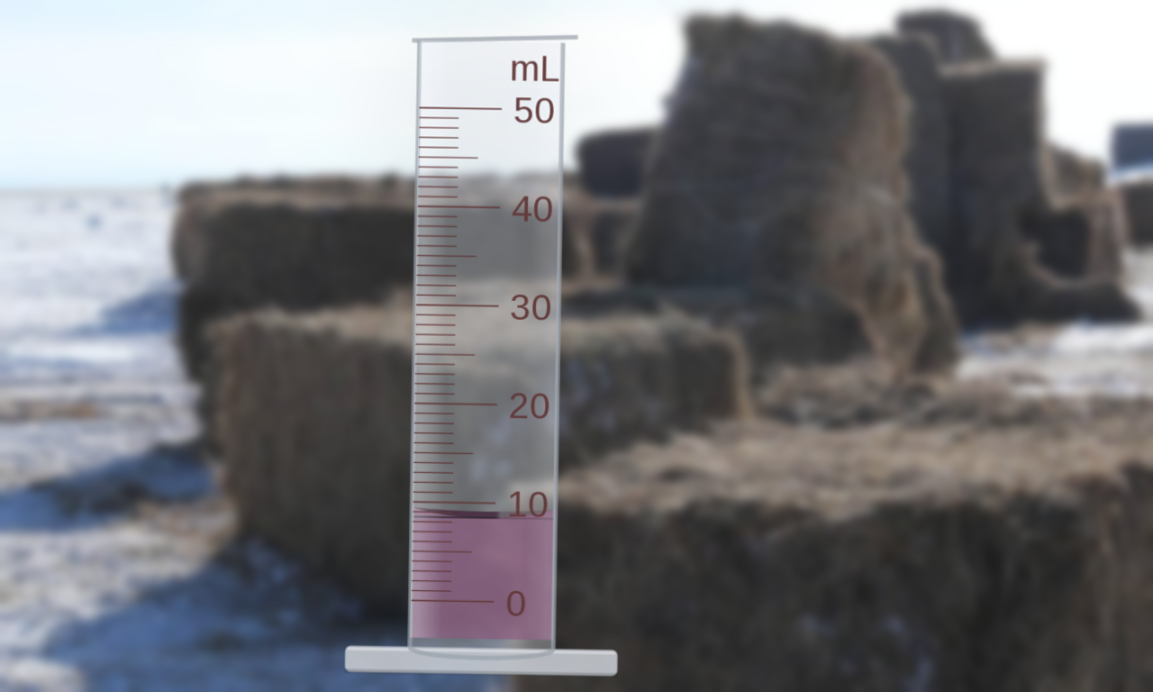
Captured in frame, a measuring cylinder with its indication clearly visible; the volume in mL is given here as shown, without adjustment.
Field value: 8.5 mL
